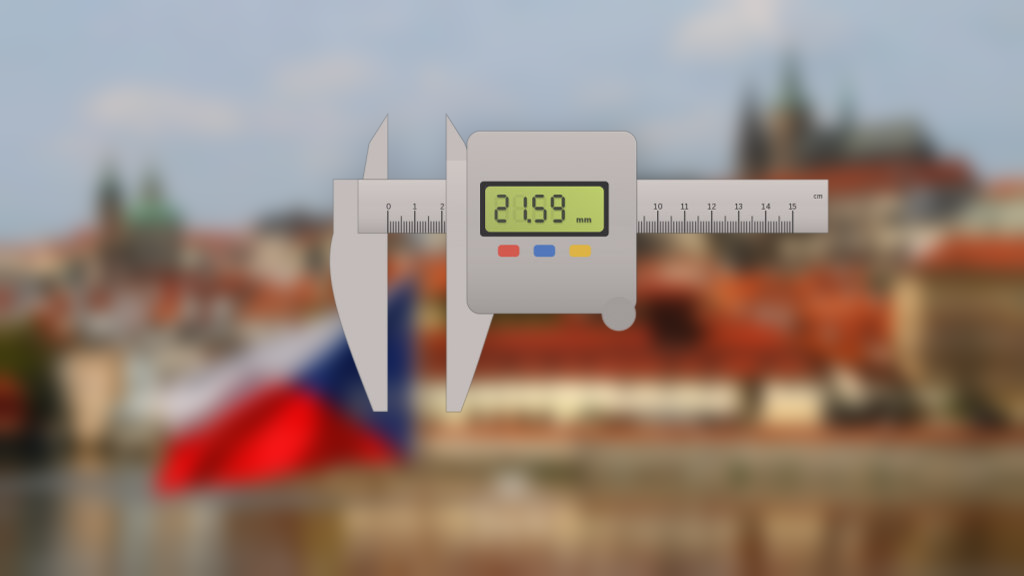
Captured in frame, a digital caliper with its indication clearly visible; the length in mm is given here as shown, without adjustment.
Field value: 21.59 mm
